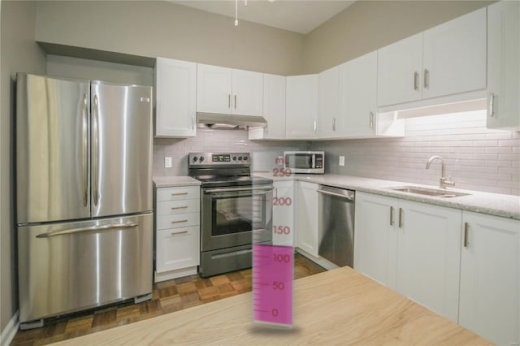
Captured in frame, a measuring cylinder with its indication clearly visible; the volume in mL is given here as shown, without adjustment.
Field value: 120 mL
